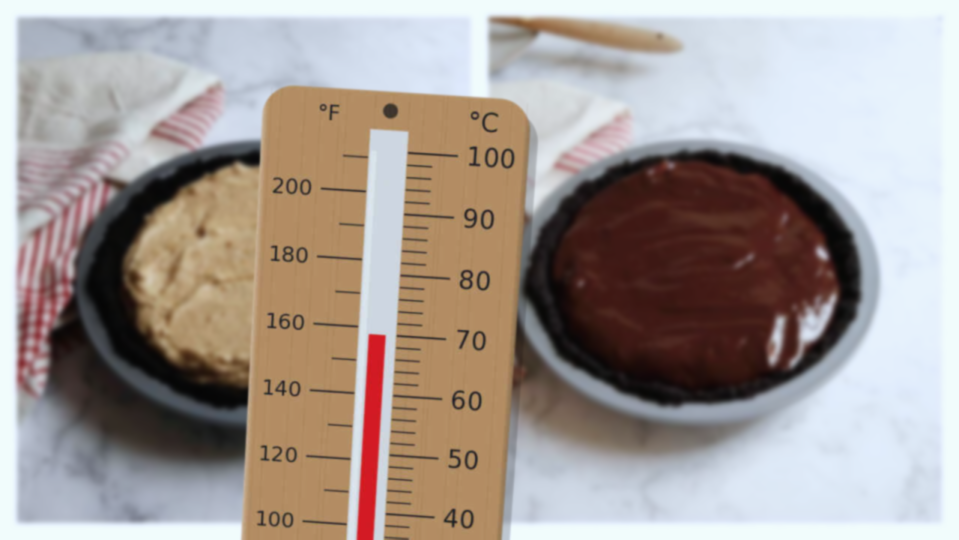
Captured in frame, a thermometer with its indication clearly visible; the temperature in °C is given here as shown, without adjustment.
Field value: 70 °C
